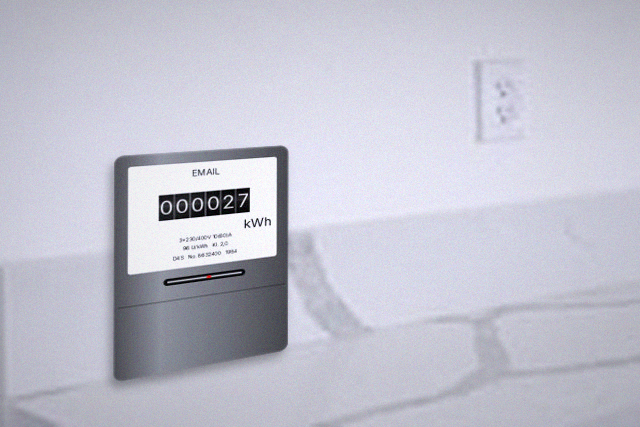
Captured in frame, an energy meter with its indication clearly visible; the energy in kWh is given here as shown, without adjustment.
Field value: 27 kWh
